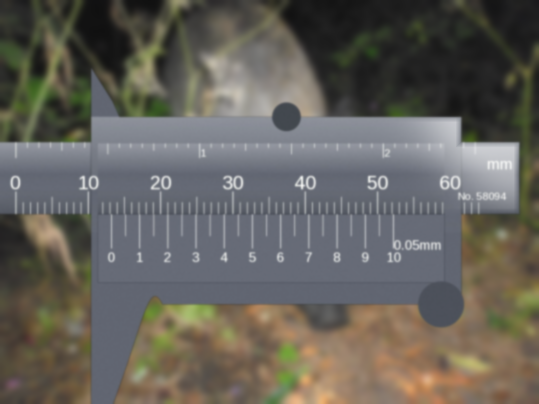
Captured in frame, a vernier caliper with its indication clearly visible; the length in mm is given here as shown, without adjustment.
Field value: 13.2 mm
